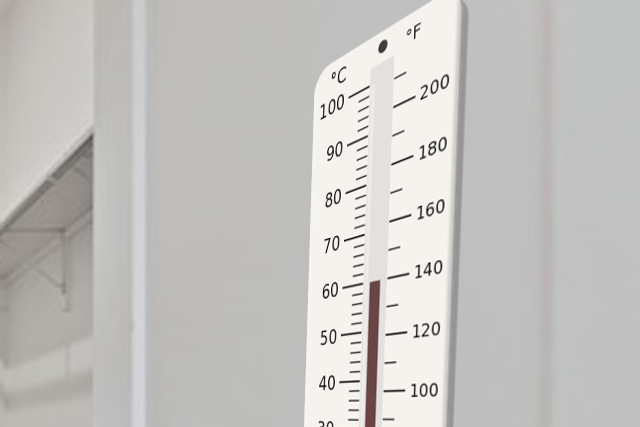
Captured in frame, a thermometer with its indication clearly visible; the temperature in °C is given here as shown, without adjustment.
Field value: 60 °C
